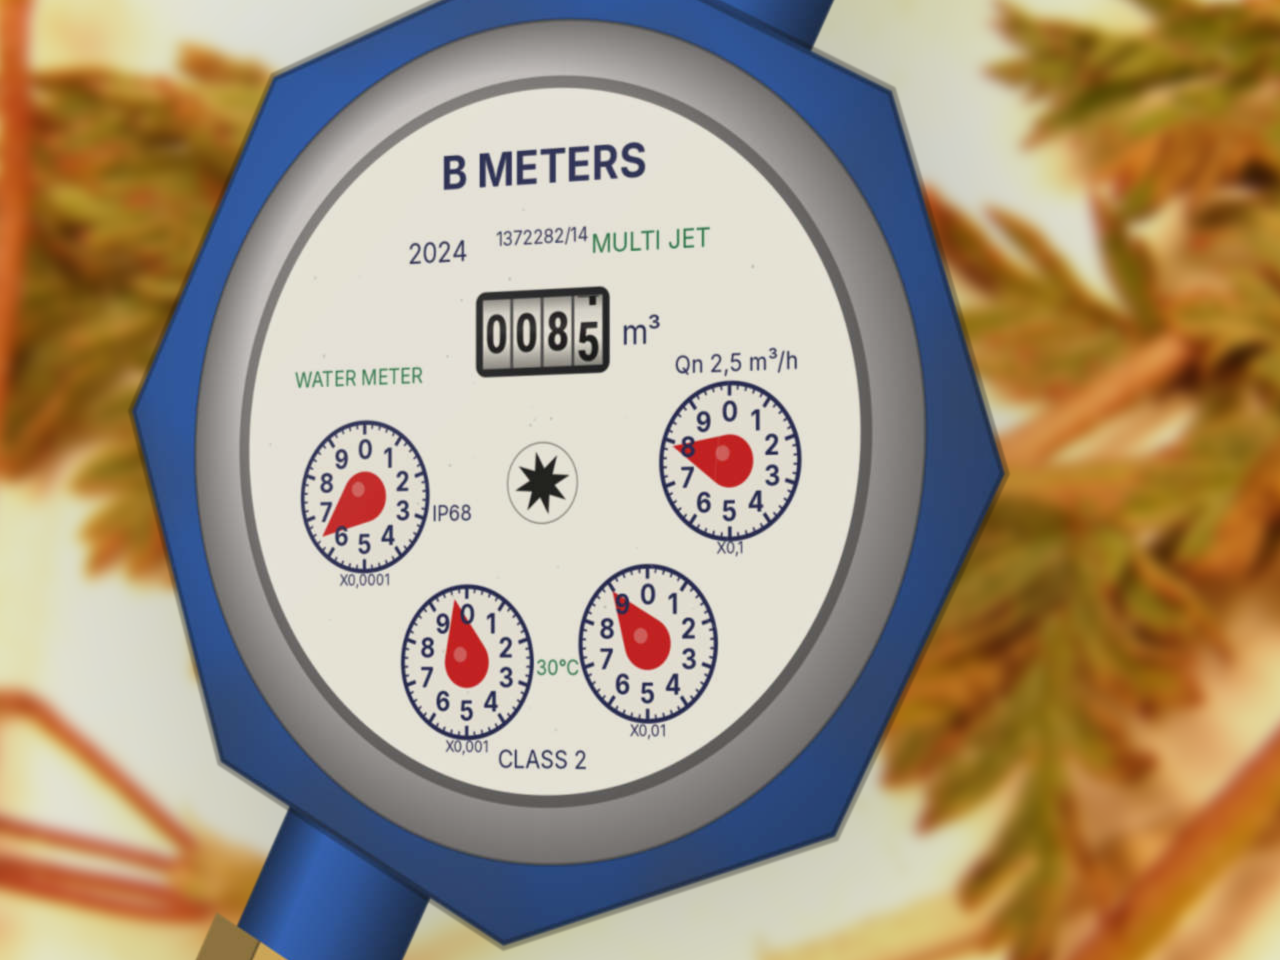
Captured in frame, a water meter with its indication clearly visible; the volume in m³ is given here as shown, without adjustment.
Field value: 84.7896 m³
